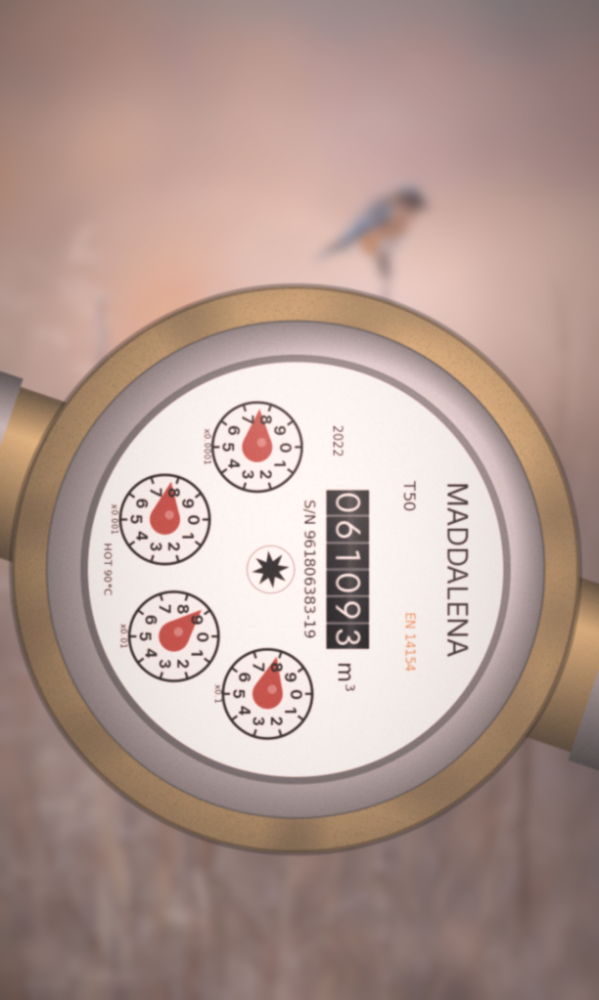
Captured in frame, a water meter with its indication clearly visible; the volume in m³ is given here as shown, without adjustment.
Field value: 61093.7877 m³
